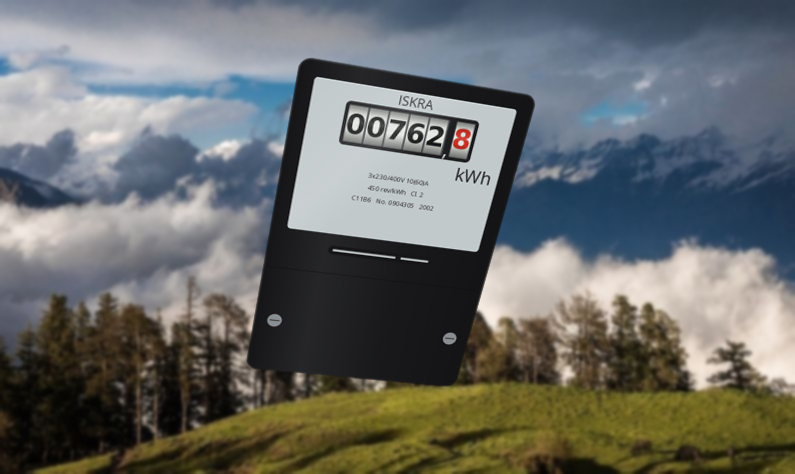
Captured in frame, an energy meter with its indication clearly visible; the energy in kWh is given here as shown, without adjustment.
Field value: 762.8 kWh
